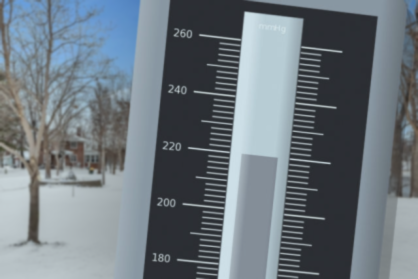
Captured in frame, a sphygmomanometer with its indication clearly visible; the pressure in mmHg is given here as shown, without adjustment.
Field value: 220 mmHg
